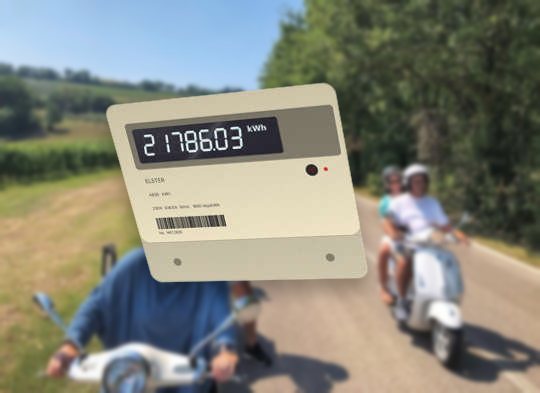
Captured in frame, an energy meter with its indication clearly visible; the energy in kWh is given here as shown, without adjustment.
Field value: 21786.03 kWh
